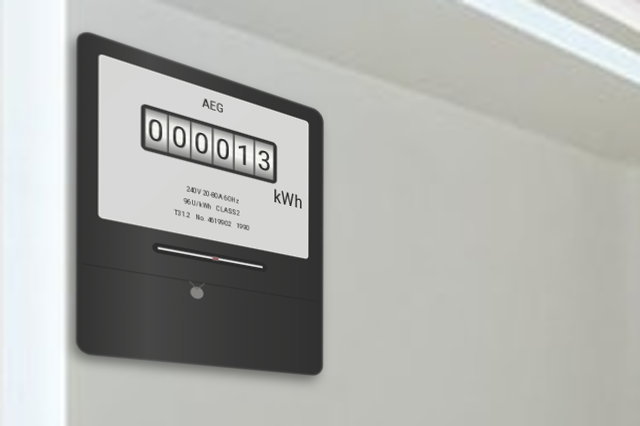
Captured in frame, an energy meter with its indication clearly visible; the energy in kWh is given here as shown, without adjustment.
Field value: 13 kWh
